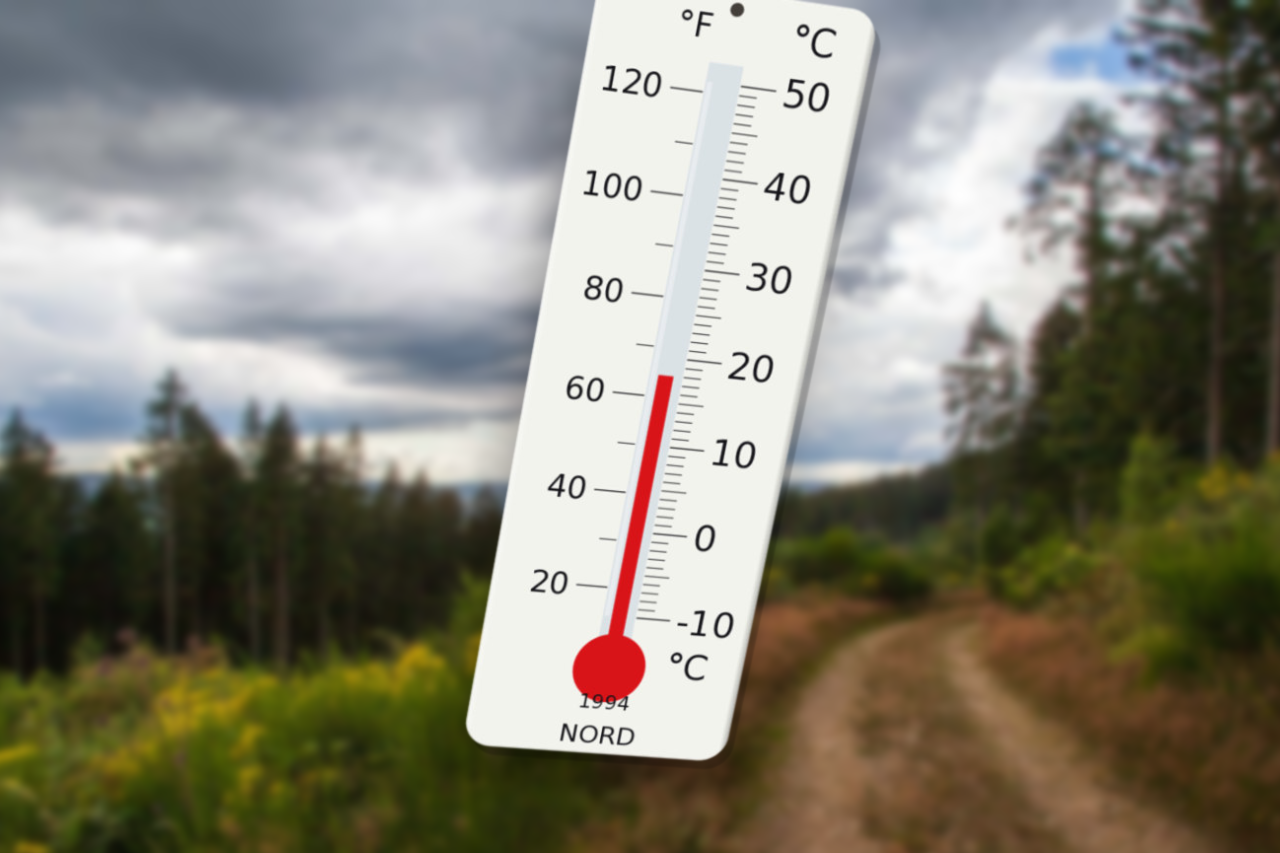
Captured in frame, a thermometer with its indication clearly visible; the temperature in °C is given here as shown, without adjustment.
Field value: 18 °C
